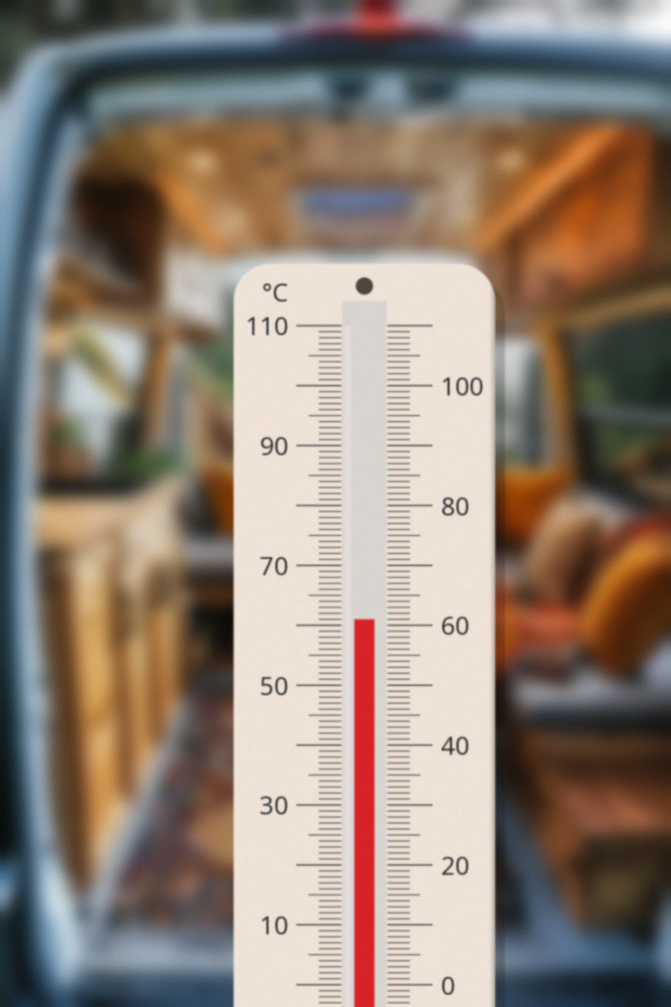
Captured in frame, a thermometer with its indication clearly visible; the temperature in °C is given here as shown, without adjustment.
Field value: 61 °C
